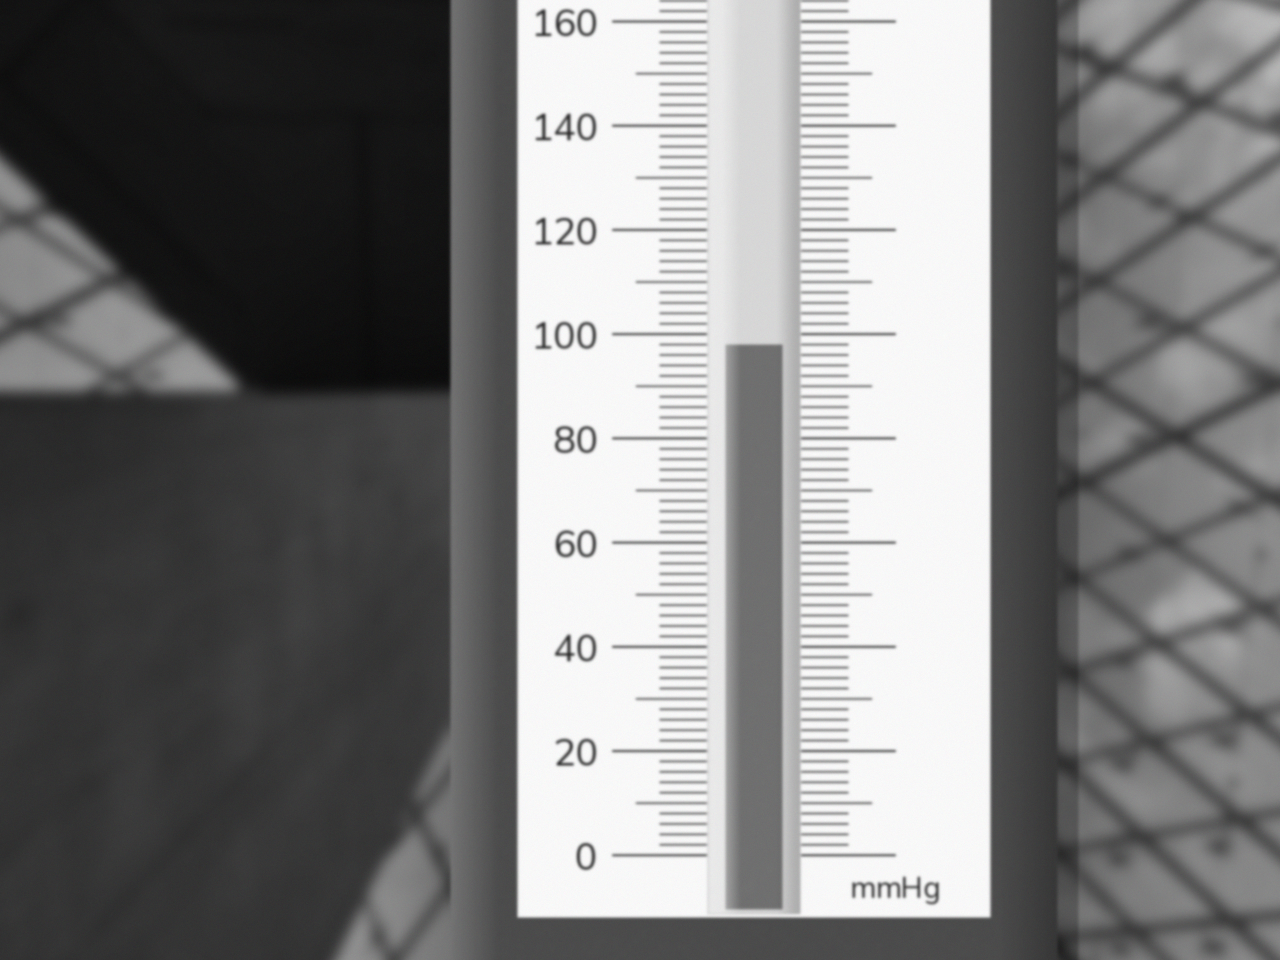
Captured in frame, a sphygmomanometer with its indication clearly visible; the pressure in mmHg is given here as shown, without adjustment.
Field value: 98 mmHg
